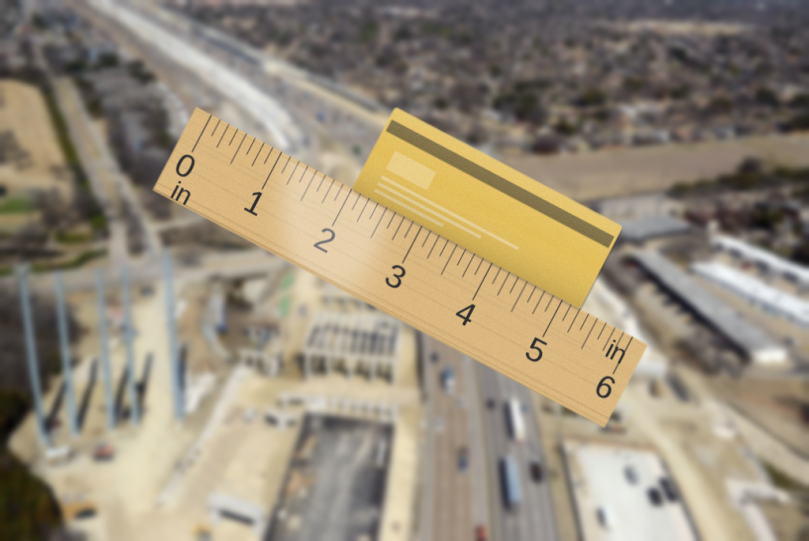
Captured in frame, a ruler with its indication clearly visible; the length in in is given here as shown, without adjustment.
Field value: 3.25 in
